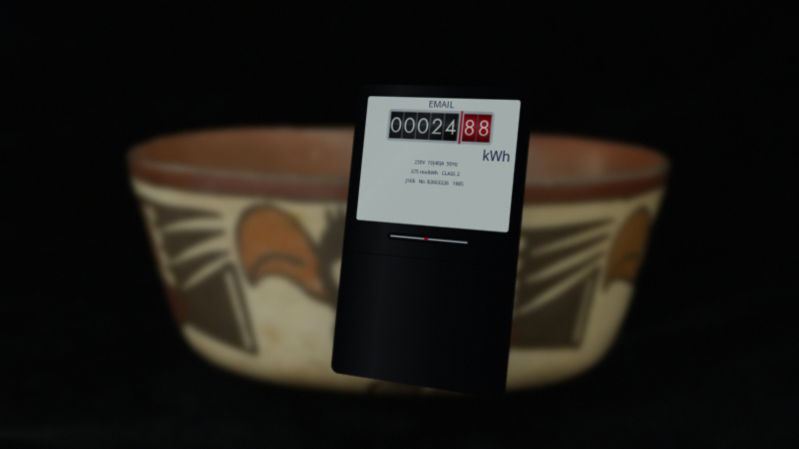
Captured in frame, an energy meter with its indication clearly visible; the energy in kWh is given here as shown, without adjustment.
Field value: 24.88 kWh
